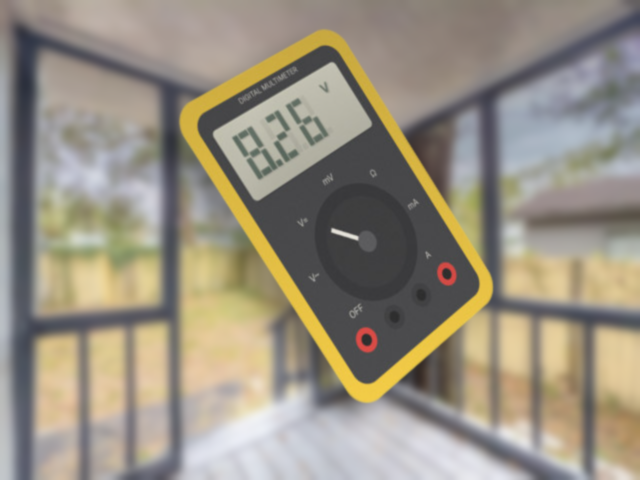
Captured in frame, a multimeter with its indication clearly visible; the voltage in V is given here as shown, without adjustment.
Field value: 8.26 V
